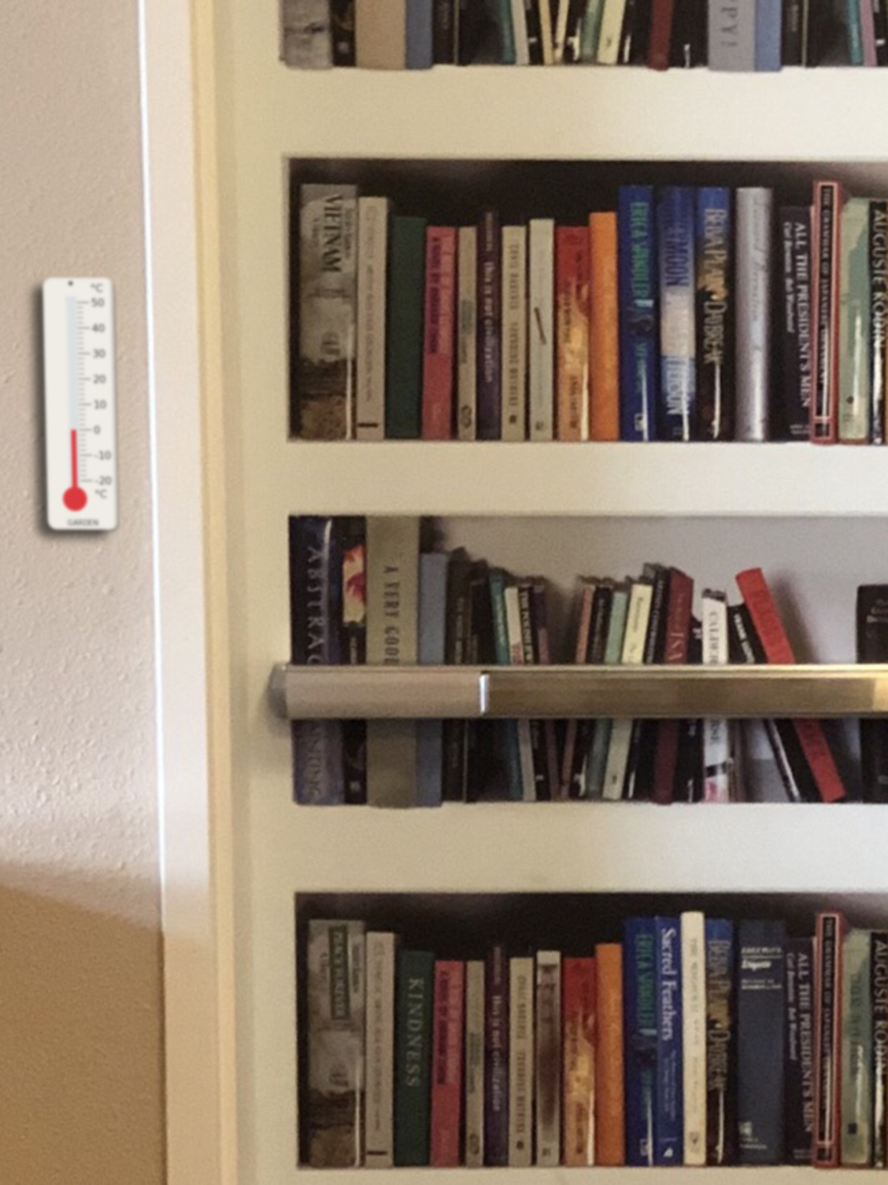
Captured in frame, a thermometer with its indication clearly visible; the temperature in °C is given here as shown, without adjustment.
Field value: 0 °C
